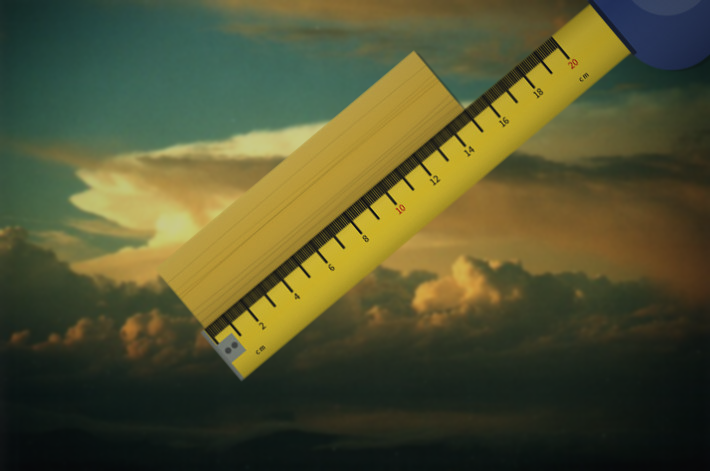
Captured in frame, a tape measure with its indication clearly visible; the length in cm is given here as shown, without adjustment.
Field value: 15 cm
